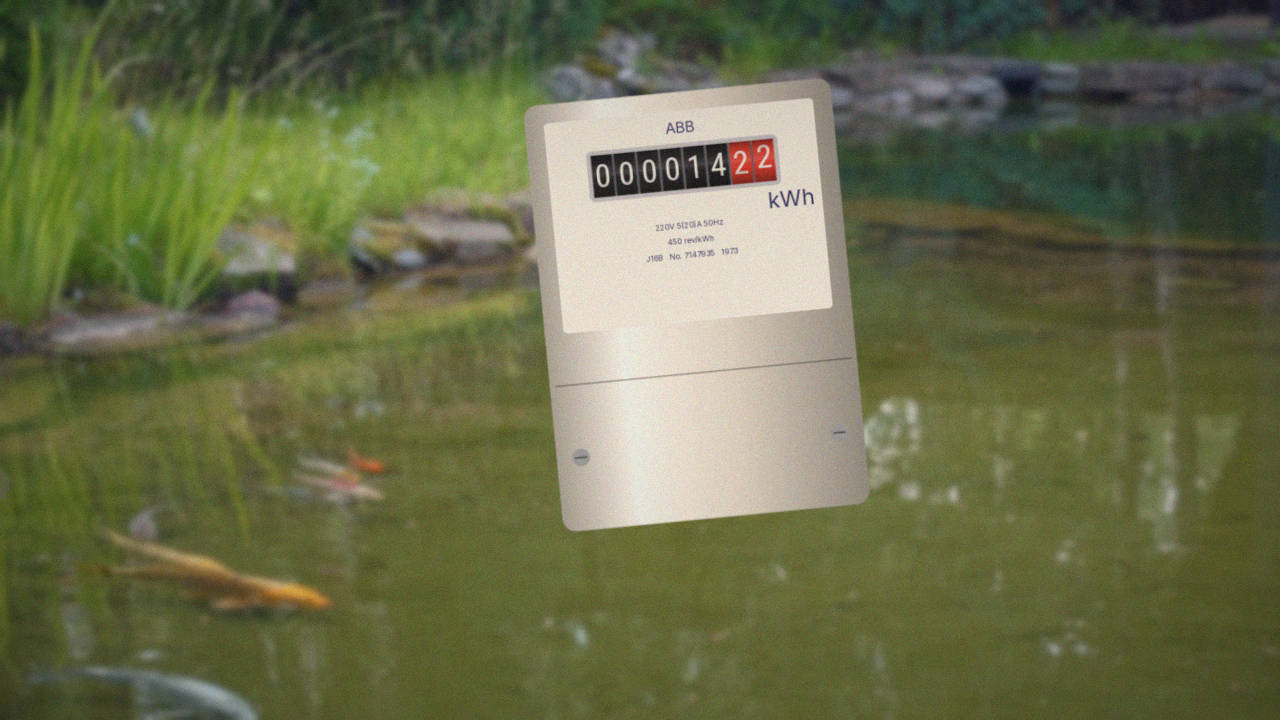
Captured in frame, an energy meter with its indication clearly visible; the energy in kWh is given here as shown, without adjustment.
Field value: 14.22 kWh
